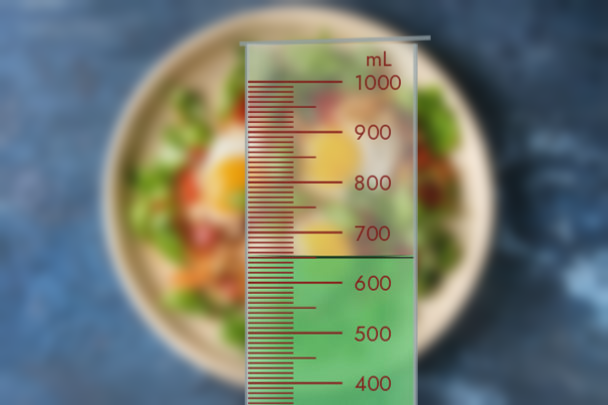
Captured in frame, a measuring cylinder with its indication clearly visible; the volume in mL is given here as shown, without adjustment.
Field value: 650 mL
